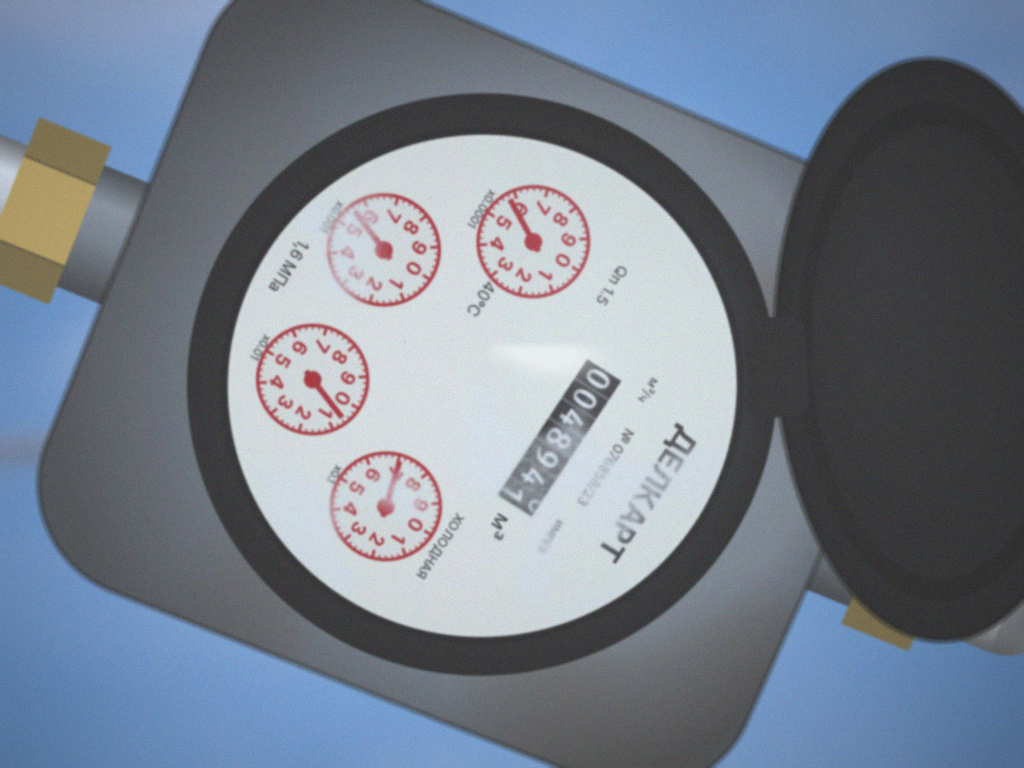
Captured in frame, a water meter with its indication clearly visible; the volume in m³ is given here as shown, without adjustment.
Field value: 48940.7055 m³
